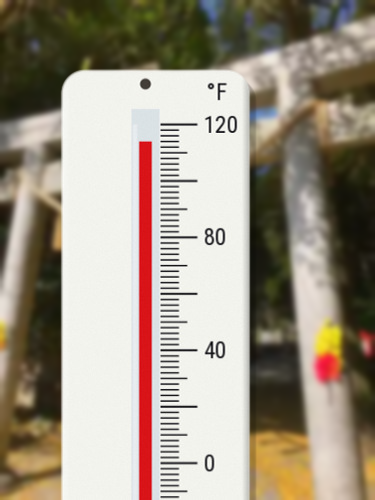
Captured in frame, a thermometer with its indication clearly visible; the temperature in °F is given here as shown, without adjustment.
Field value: 114 °F
